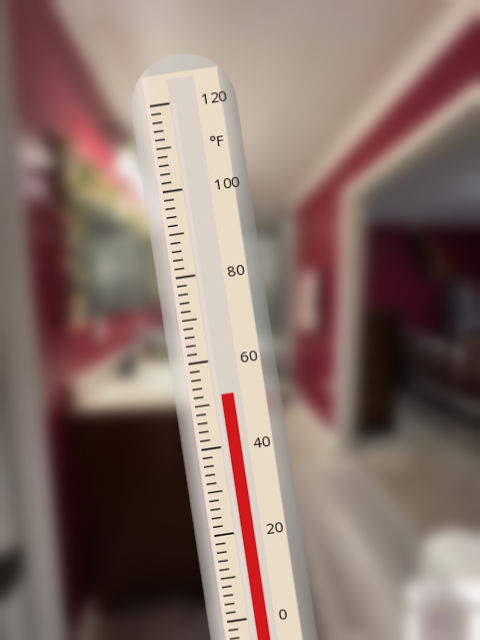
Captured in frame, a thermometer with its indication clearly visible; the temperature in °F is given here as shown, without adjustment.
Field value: 52 °F
